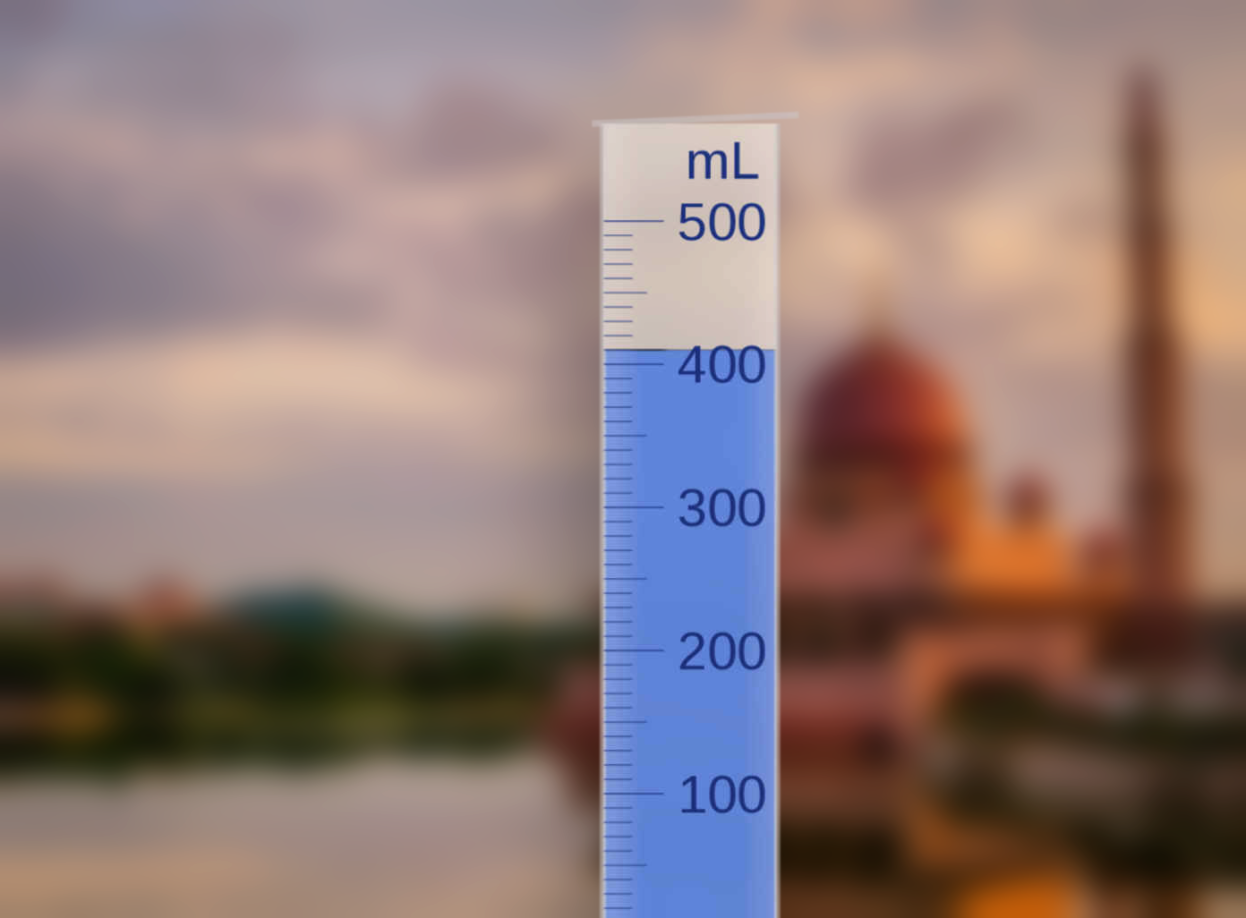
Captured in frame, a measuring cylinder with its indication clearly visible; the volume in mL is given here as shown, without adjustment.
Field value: 410 mL
